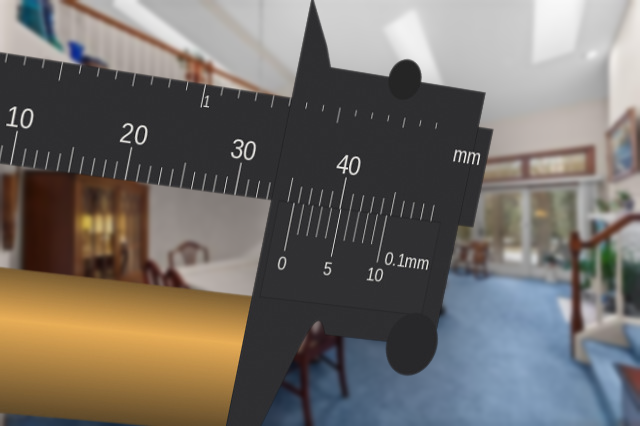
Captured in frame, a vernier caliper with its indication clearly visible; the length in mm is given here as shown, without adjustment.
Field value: 35.6 mm
